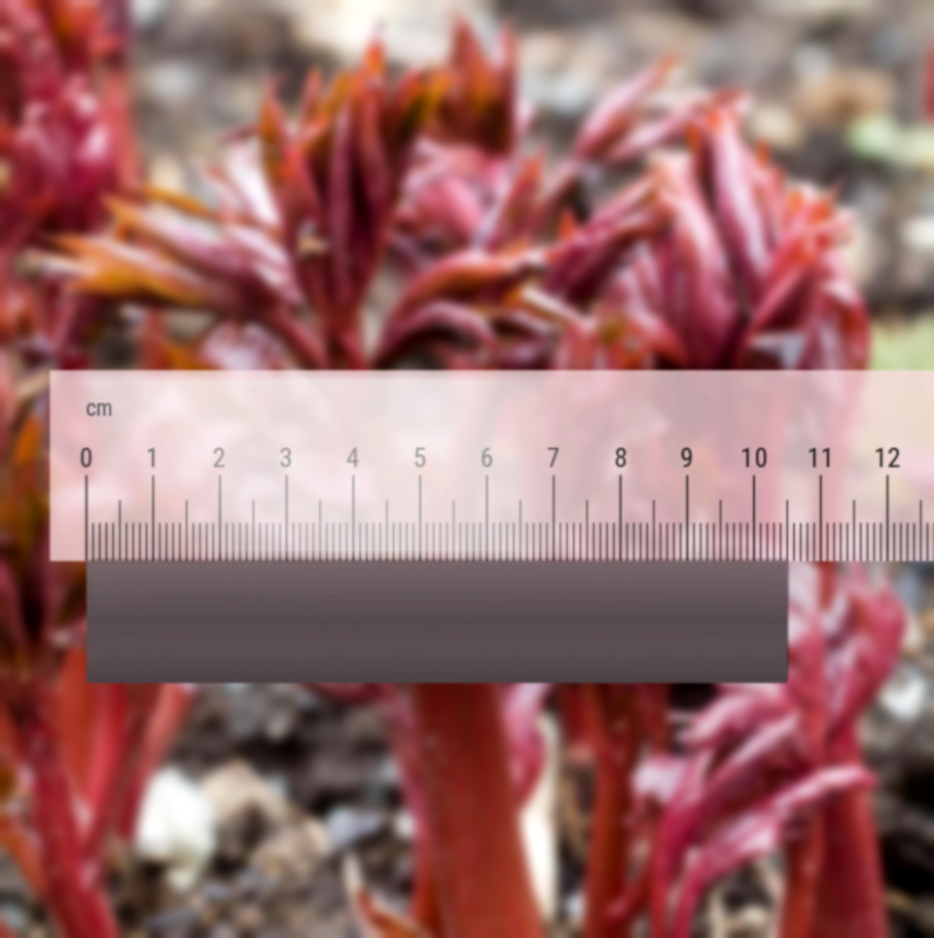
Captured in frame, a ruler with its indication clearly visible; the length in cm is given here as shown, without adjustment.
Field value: 10.5 cm
